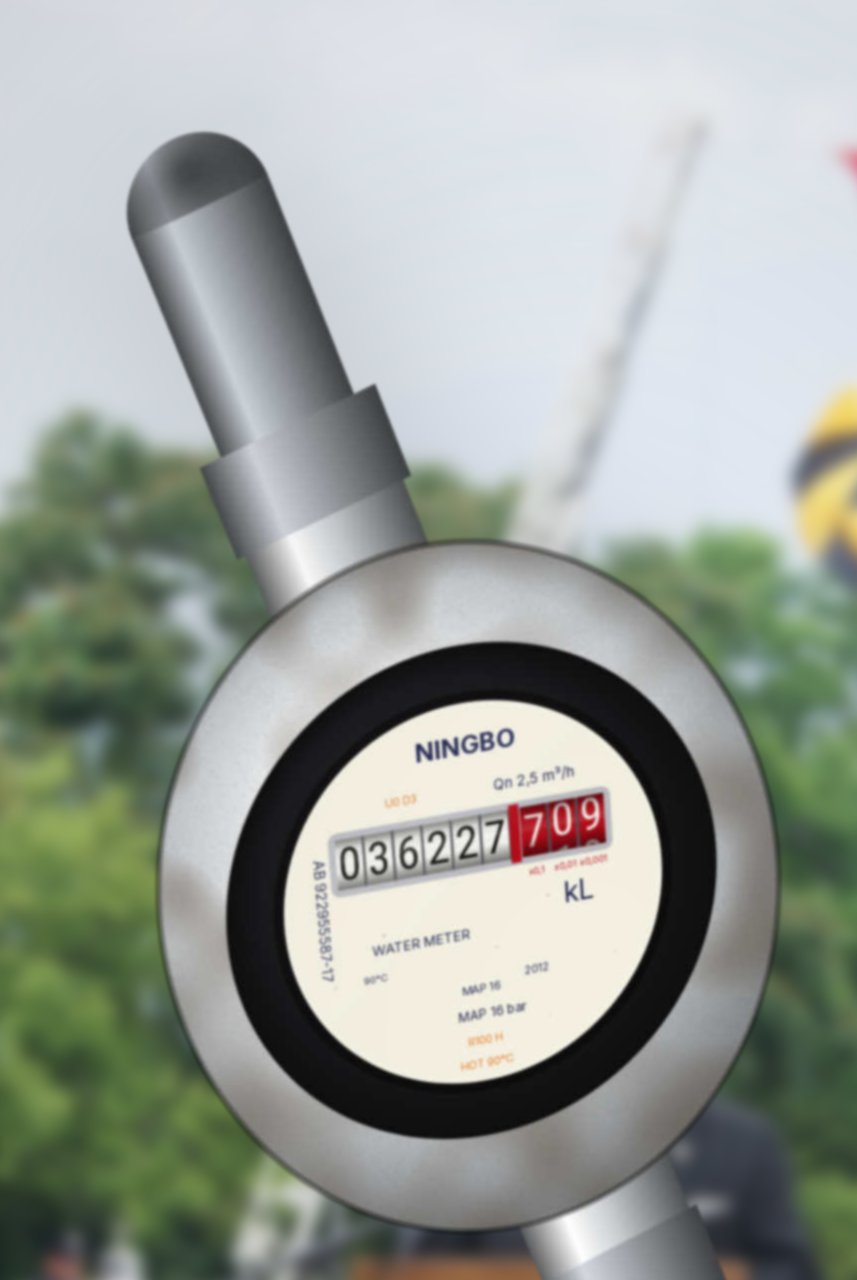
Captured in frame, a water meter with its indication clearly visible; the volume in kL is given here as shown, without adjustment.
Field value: 36227.709 kL
